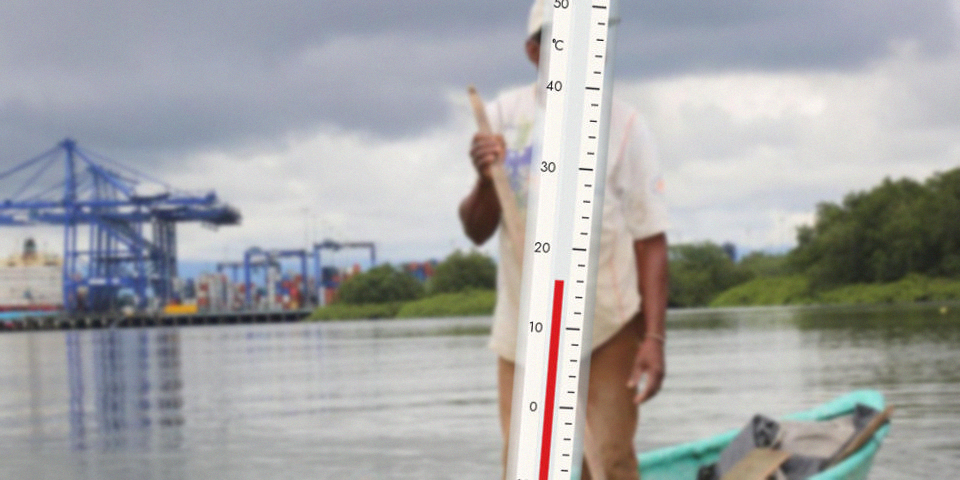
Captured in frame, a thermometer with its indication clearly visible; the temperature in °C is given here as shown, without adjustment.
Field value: 16 °C
